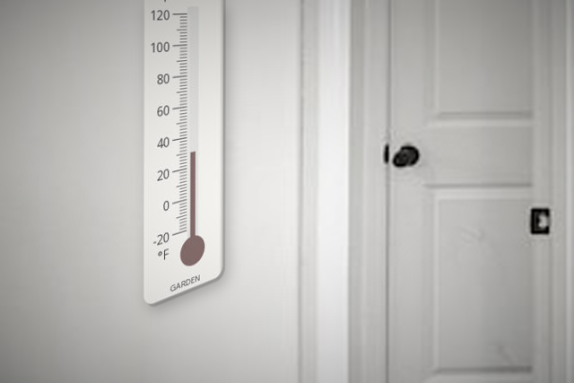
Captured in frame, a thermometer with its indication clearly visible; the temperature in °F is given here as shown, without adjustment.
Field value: 30 °F
